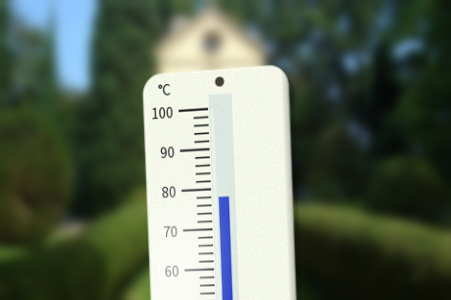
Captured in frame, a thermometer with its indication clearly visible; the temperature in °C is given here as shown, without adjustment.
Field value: 78 °C
